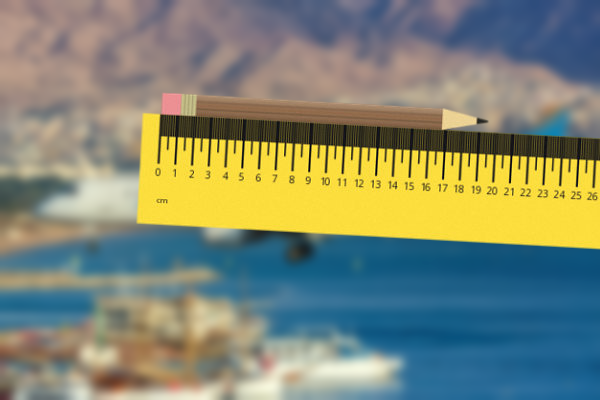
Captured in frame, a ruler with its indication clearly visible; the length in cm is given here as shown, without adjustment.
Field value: 19.5 cm
